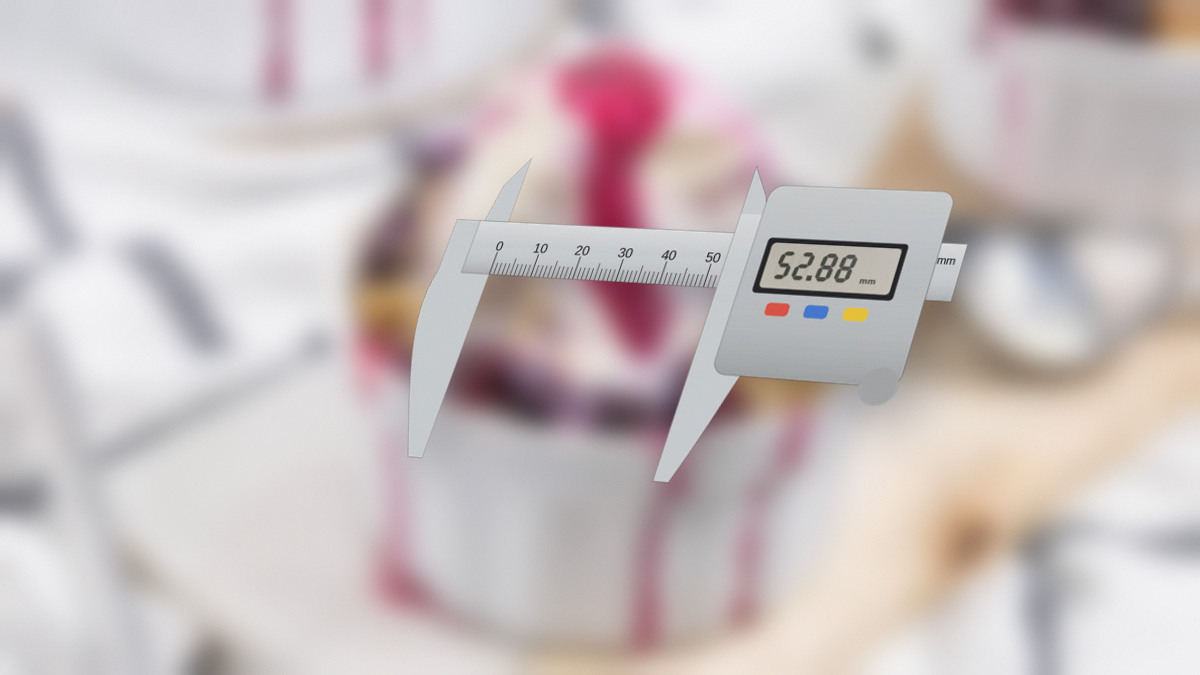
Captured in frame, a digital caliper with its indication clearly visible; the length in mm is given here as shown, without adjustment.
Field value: 52.88 mm
